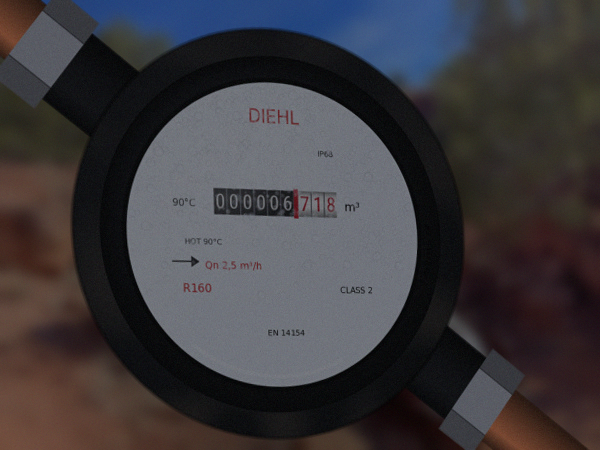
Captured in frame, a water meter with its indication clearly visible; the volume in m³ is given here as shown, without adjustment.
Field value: 6.718 m³
